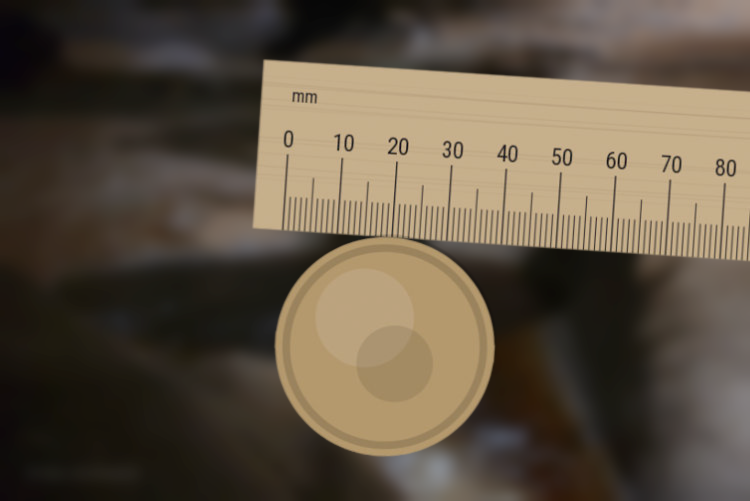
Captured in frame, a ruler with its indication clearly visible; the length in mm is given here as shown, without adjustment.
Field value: 40 mm
